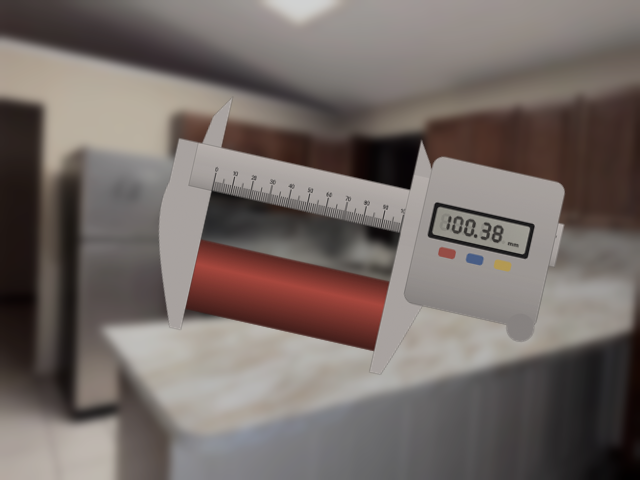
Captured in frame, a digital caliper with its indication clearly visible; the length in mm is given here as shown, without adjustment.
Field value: 100.38 mm
